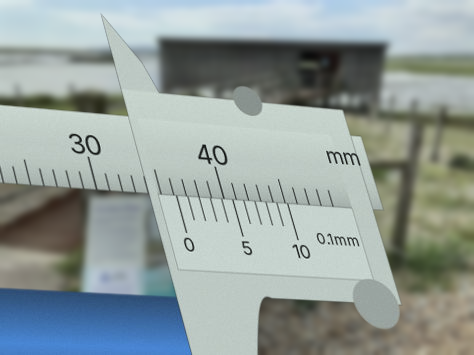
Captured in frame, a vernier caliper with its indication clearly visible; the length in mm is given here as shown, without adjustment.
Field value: 36.2 mm
